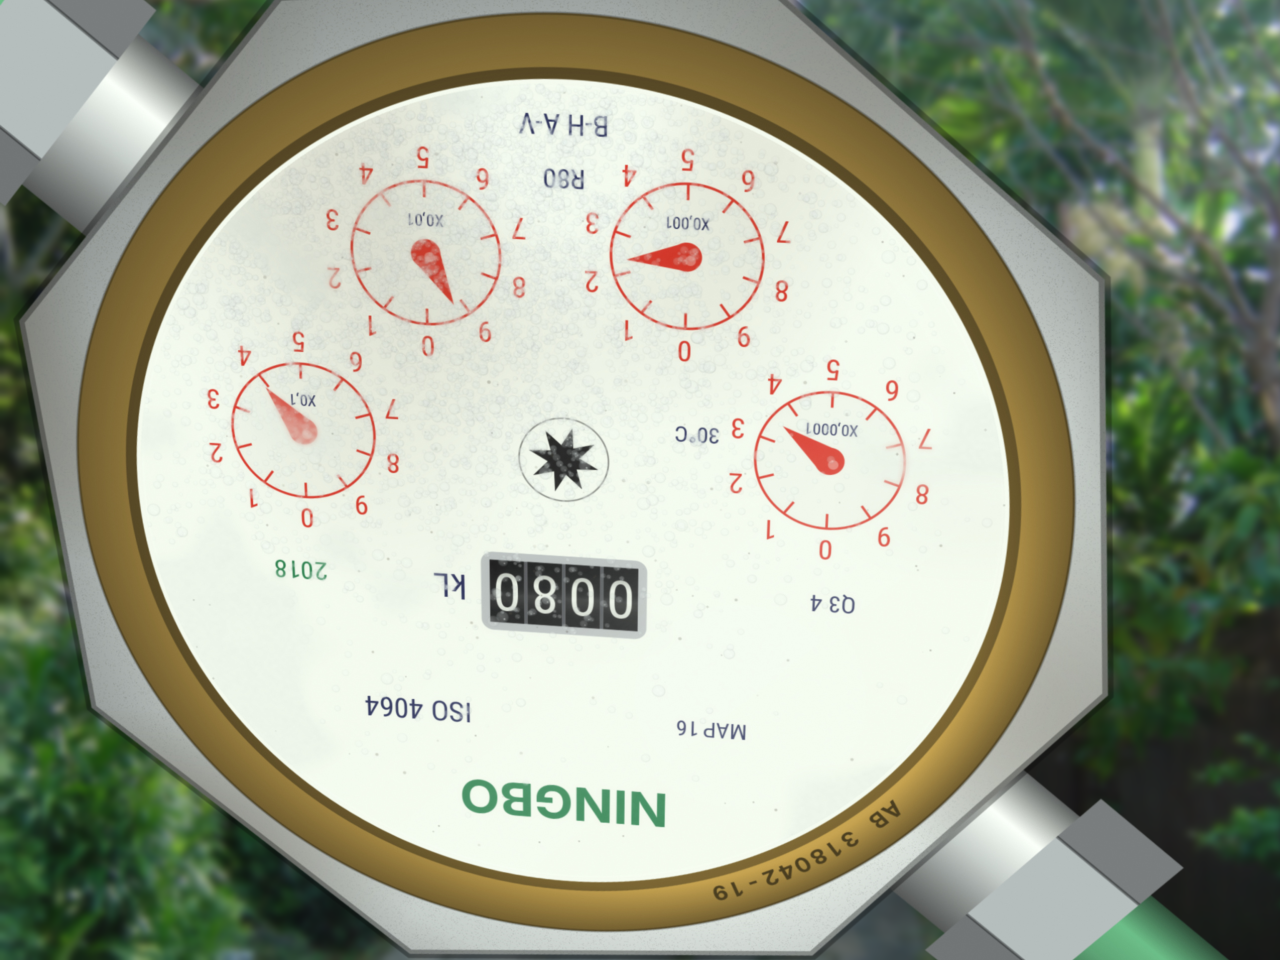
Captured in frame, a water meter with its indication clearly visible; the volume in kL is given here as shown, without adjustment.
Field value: 80.3923 kL
